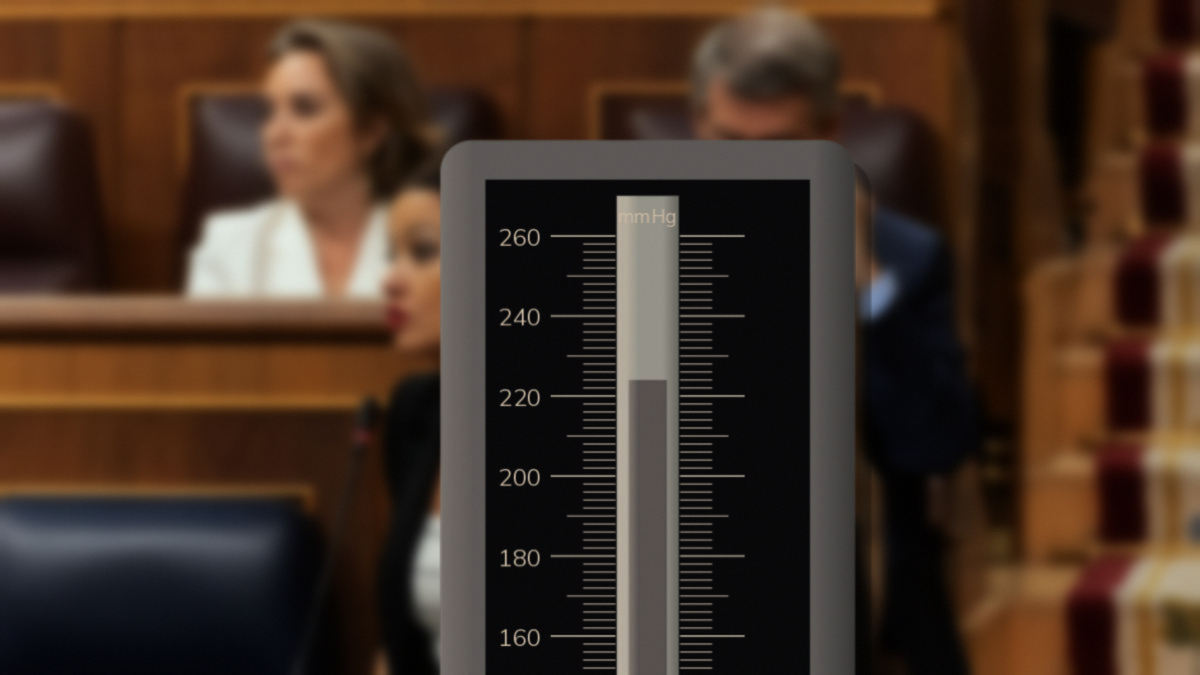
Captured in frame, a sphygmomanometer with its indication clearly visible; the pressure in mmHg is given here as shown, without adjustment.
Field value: 224 mmHg
